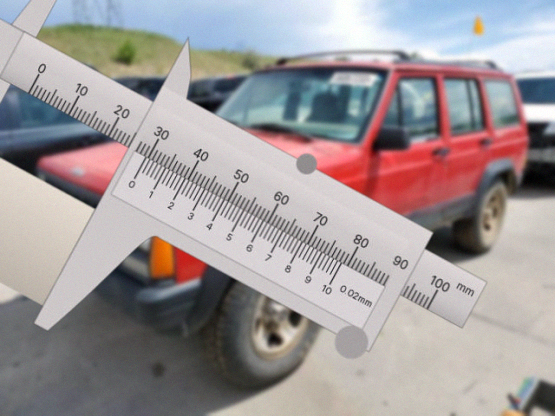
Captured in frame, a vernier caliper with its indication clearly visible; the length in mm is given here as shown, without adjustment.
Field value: 29.5 mm
